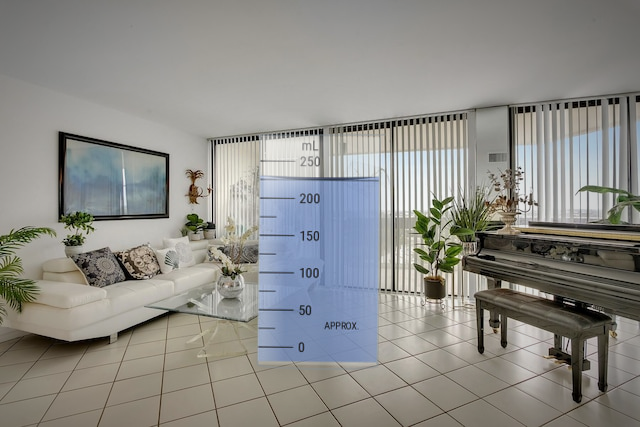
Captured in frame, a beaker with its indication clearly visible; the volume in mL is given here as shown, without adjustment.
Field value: 225 mL
